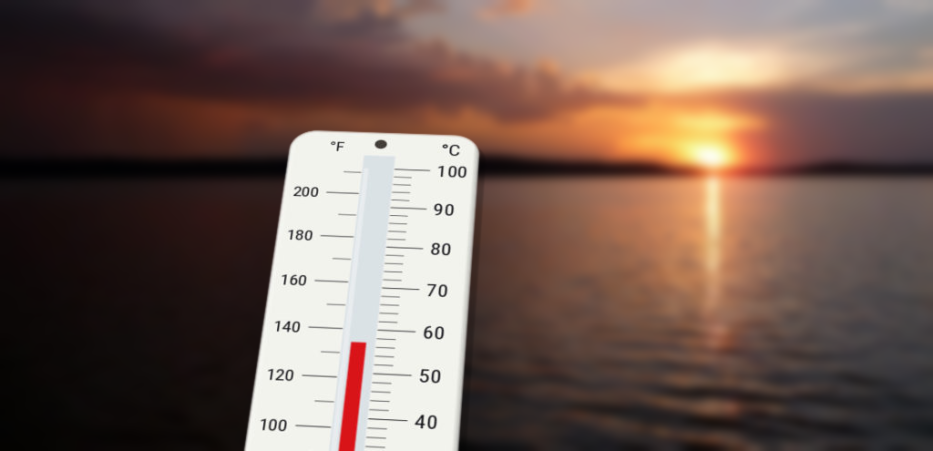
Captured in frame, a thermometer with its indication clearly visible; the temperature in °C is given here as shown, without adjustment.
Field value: 57 °C
